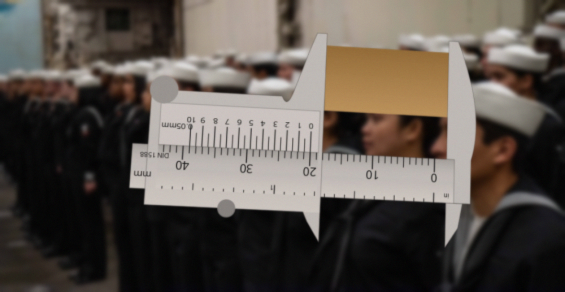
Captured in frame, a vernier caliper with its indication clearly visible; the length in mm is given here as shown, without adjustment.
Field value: 20.0 mm
